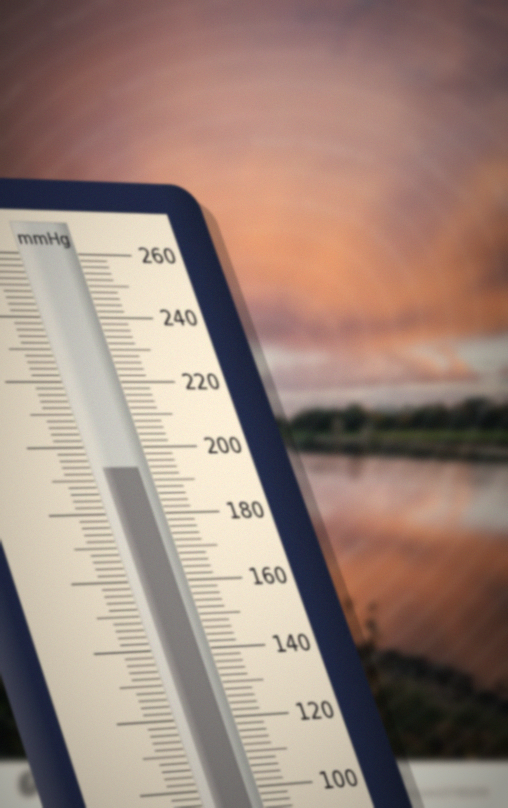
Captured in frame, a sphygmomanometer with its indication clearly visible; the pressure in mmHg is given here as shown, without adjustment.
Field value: 194 mmHg
